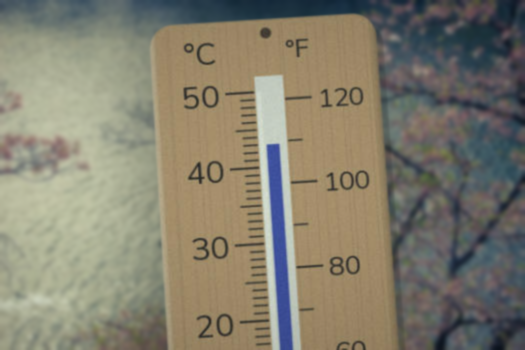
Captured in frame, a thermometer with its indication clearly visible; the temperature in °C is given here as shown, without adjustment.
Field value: 43 °C
